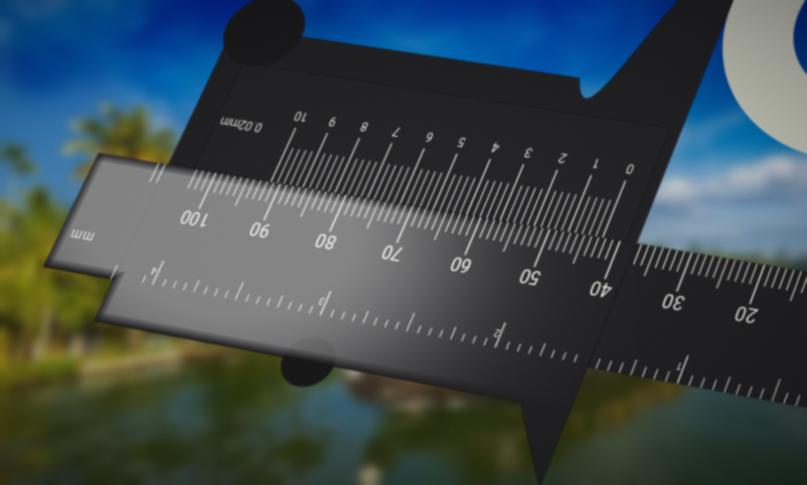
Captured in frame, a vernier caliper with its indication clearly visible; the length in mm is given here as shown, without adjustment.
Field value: 42.5 mm
